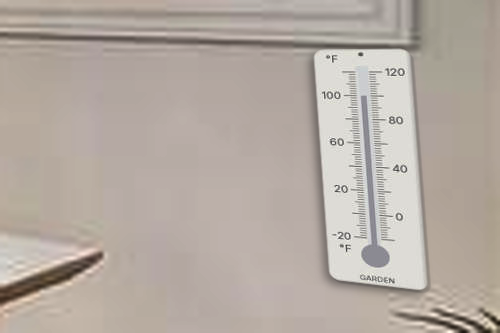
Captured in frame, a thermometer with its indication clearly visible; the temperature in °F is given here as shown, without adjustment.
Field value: 100 °F
